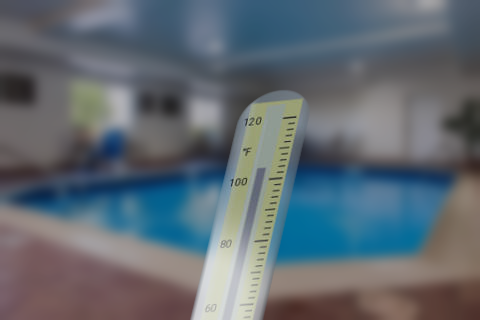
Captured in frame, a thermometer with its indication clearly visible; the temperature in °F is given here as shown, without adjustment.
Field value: 104 °F
